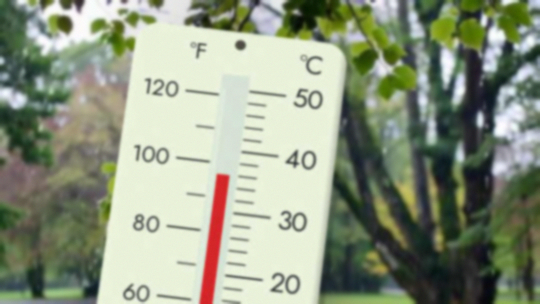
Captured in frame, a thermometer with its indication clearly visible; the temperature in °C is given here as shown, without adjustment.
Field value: 36 °C
